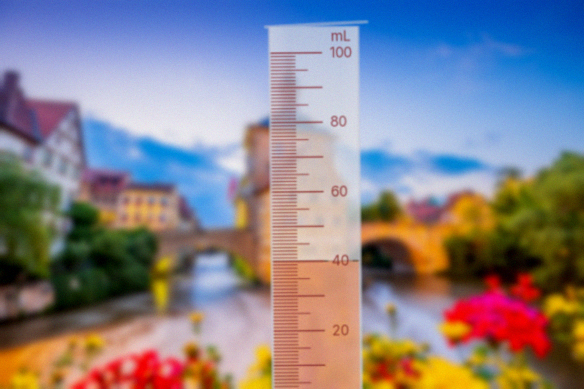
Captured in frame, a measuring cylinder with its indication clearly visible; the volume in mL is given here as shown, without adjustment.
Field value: 40 mL
